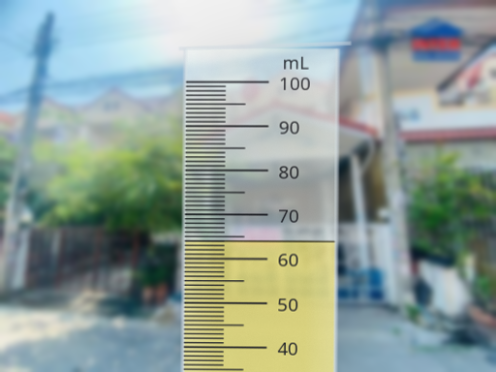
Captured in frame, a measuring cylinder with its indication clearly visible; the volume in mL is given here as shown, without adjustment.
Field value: 64 mL
